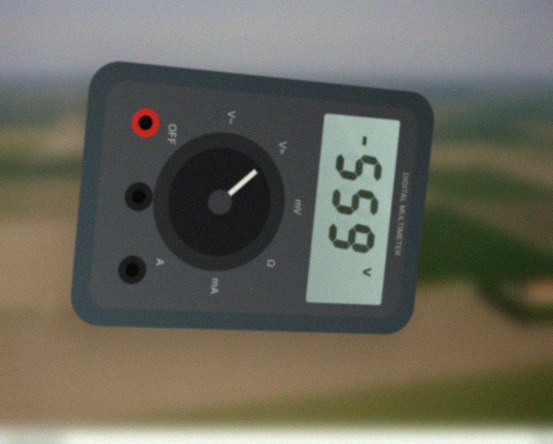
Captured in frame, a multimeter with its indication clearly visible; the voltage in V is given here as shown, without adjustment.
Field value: -559 V
